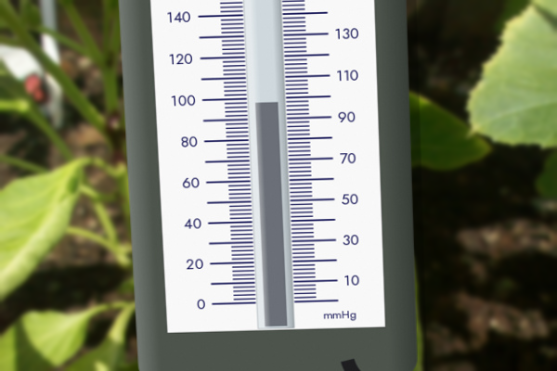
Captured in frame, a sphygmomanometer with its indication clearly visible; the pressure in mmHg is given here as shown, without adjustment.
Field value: 98 mmHg
